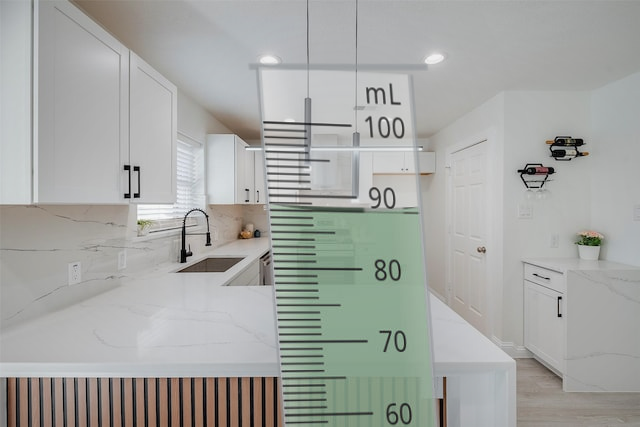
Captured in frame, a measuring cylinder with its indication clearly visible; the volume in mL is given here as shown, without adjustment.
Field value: 88 mL
